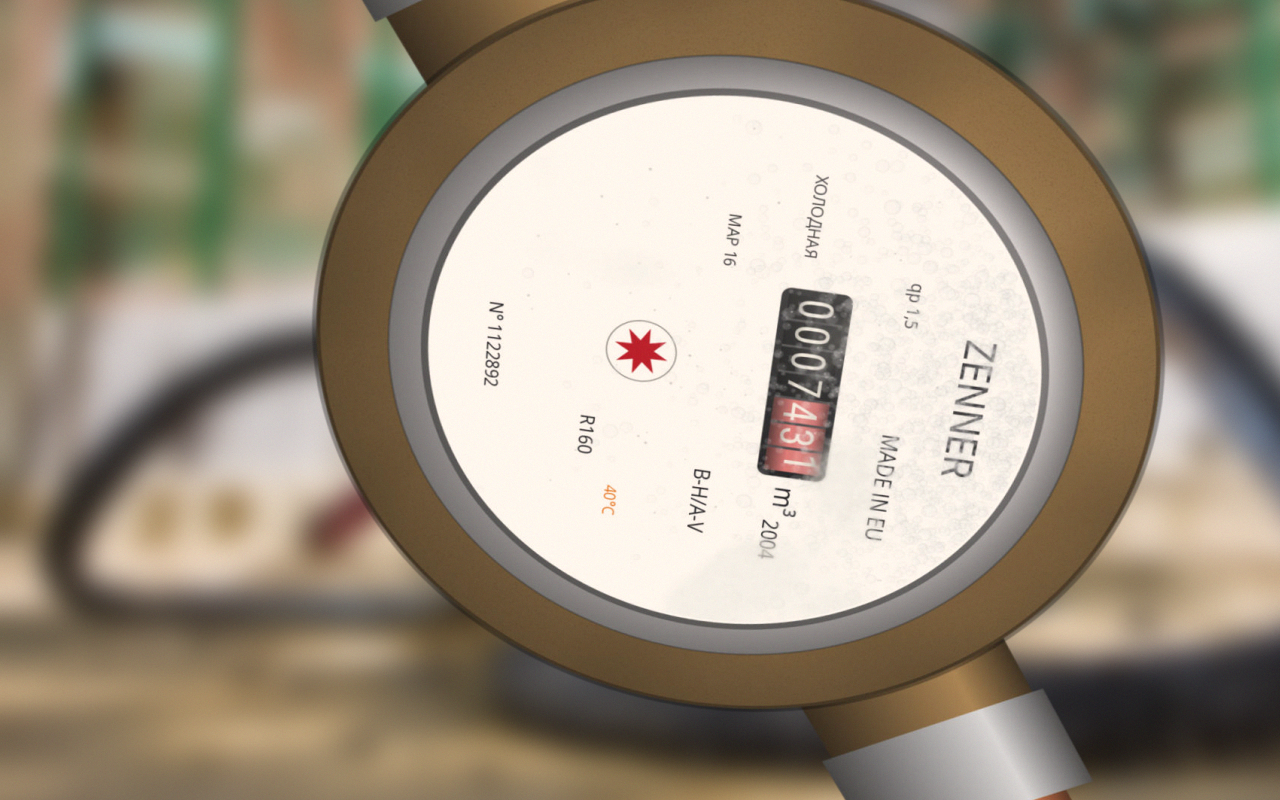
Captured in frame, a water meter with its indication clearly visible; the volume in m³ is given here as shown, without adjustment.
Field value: 7.431 m³
